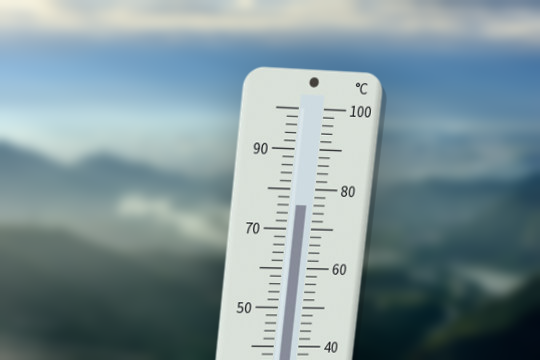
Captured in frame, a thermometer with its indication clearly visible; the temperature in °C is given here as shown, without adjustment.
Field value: 76 °C
